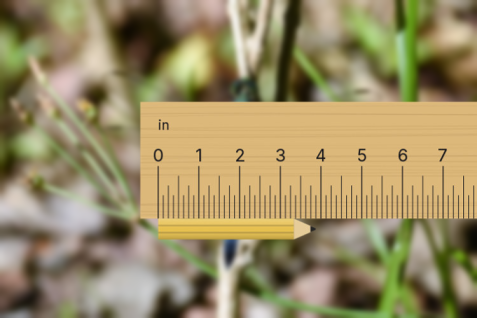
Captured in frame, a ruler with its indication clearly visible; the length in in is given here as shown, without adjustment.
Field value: 3.875 in
